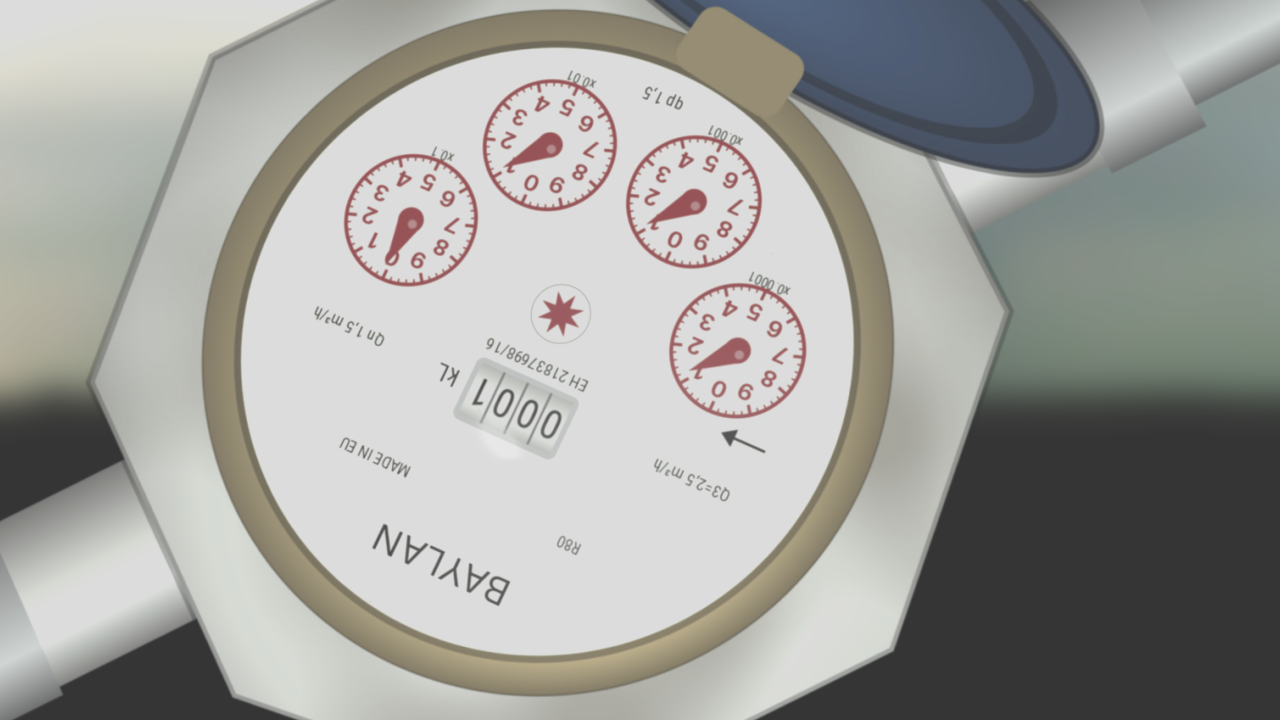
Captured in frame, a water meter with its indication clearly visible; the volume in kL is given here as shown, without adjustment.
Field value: 1.0111 kL
